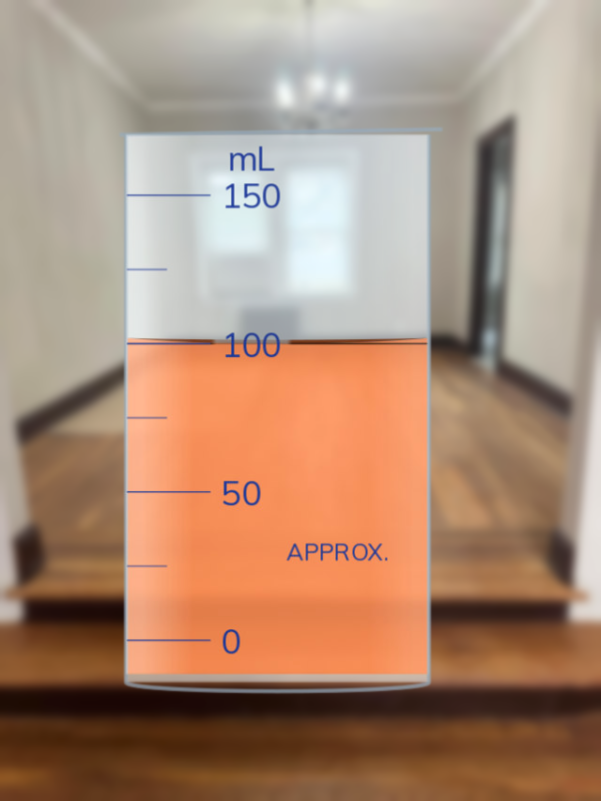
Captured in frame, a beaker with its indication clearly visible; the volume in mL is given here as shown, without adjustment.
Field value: 100 mL
